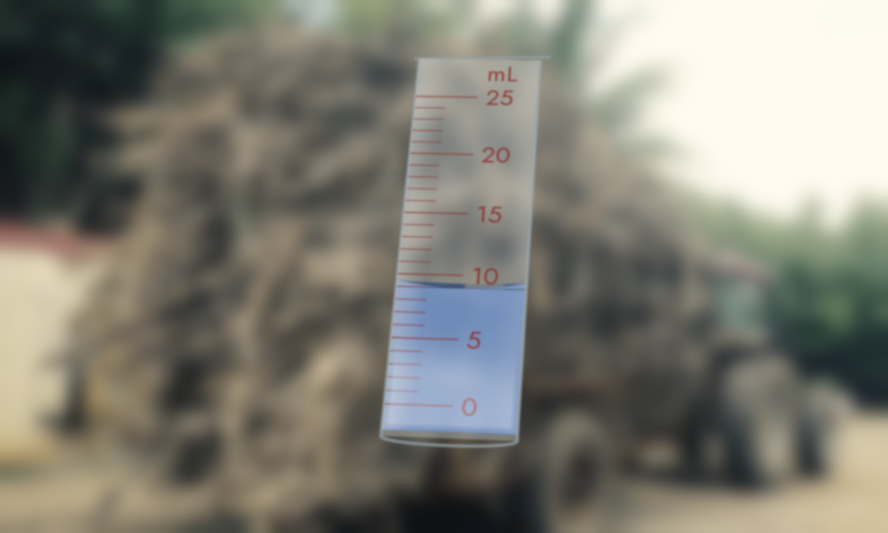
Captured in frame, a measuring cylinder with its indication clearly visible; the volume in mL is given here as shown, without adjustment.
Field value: 9 mL
